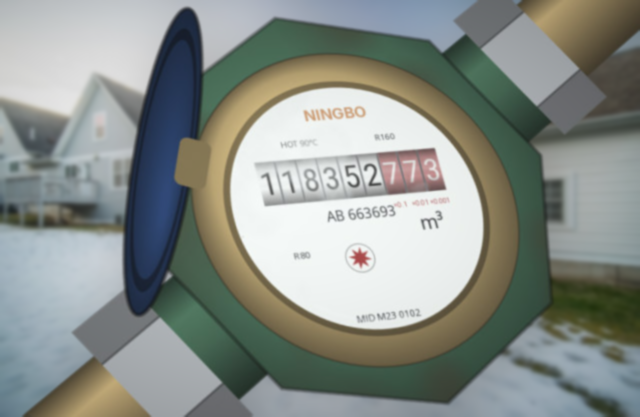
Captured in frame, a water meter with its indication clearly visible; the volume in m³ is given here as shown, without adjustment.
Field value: 118352.773 m³
